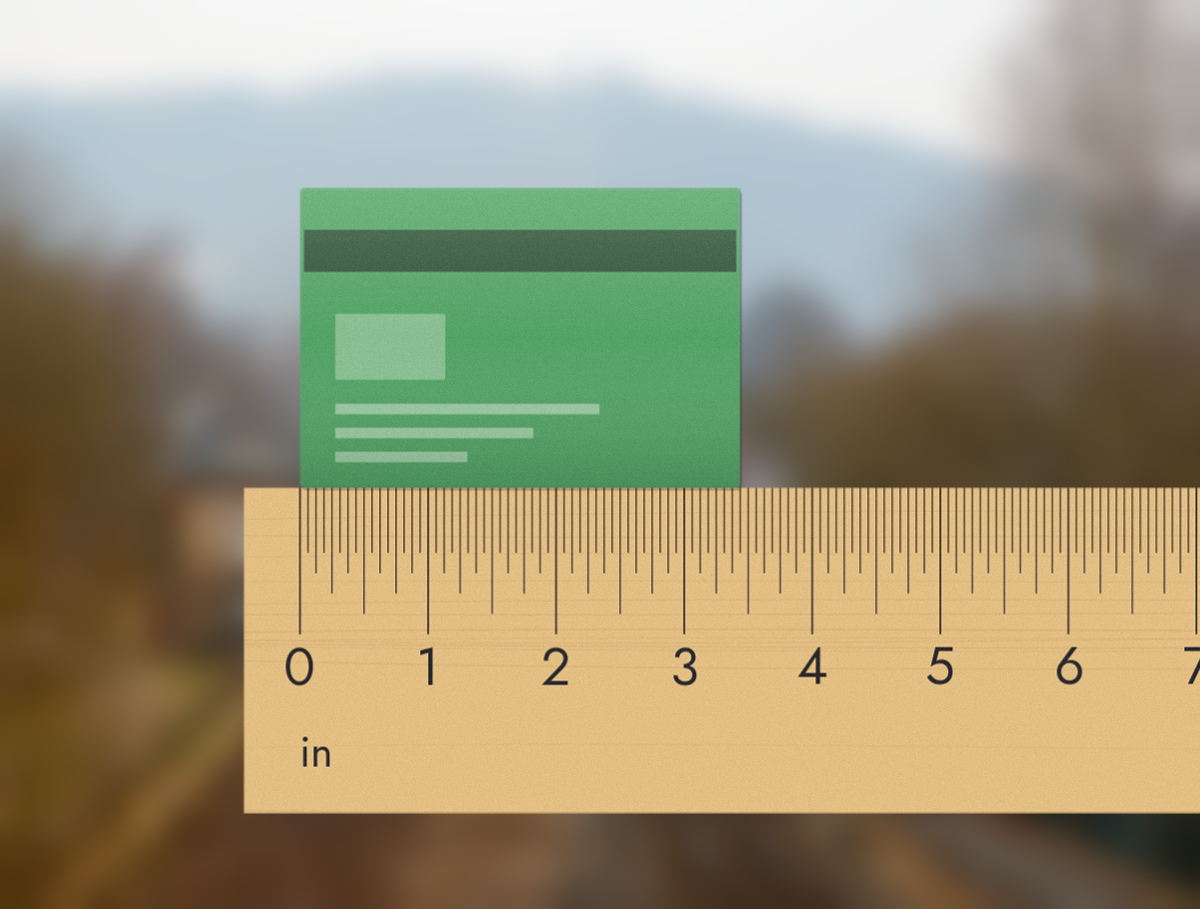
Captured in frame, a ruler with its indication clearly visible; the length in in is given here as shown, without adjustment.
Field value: 3.4375 in
